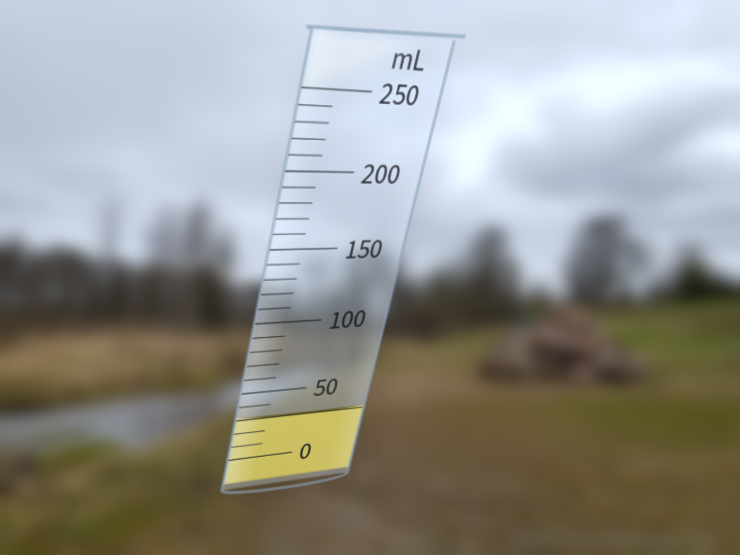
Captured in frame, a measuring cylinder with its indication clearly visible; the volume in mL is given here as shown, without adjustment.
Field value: 30 mL
